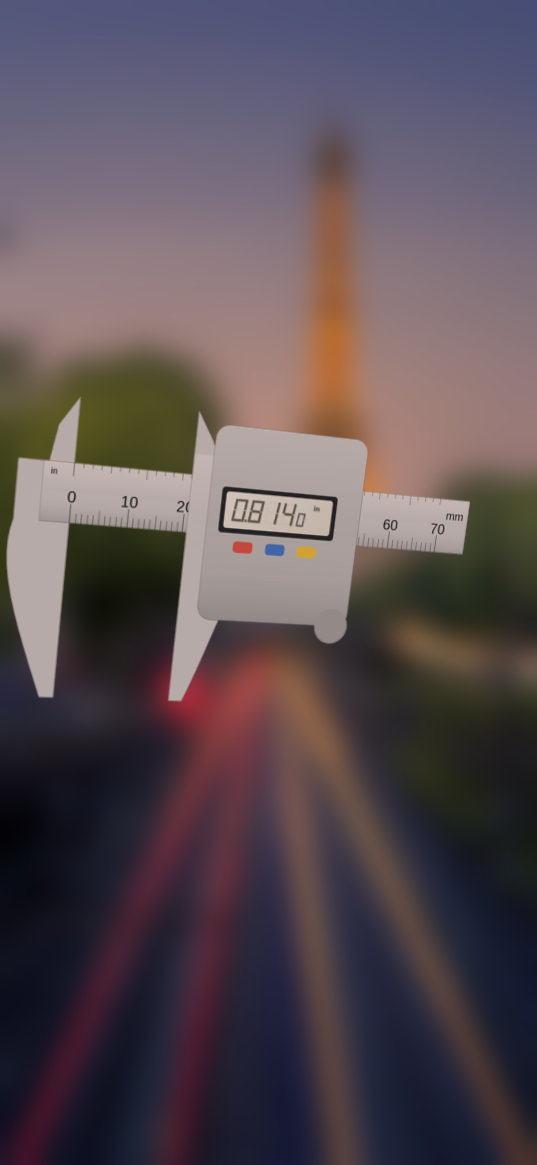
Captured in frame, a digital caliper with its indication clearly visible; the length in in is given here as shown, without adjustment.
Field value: 0.8140 in
